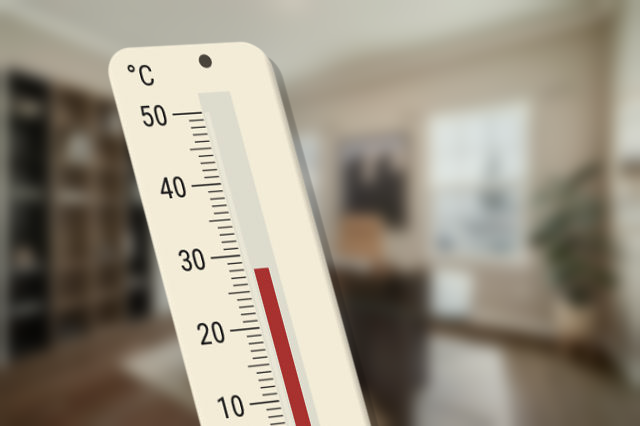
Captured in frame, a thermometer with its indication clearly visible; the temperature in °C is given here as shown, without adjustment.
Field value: 28 °C
